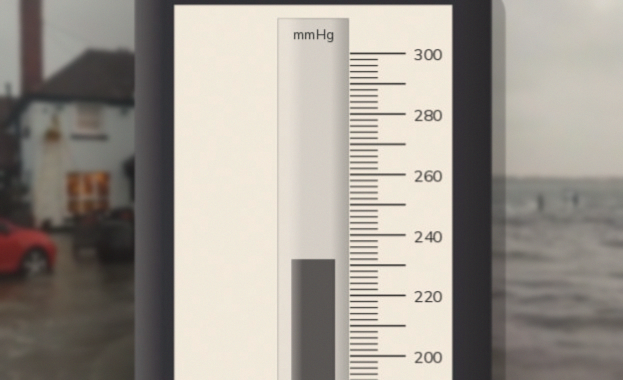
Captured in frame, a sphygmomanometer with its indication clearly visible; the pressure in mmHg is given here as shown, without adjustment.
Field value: 232 mmHg
